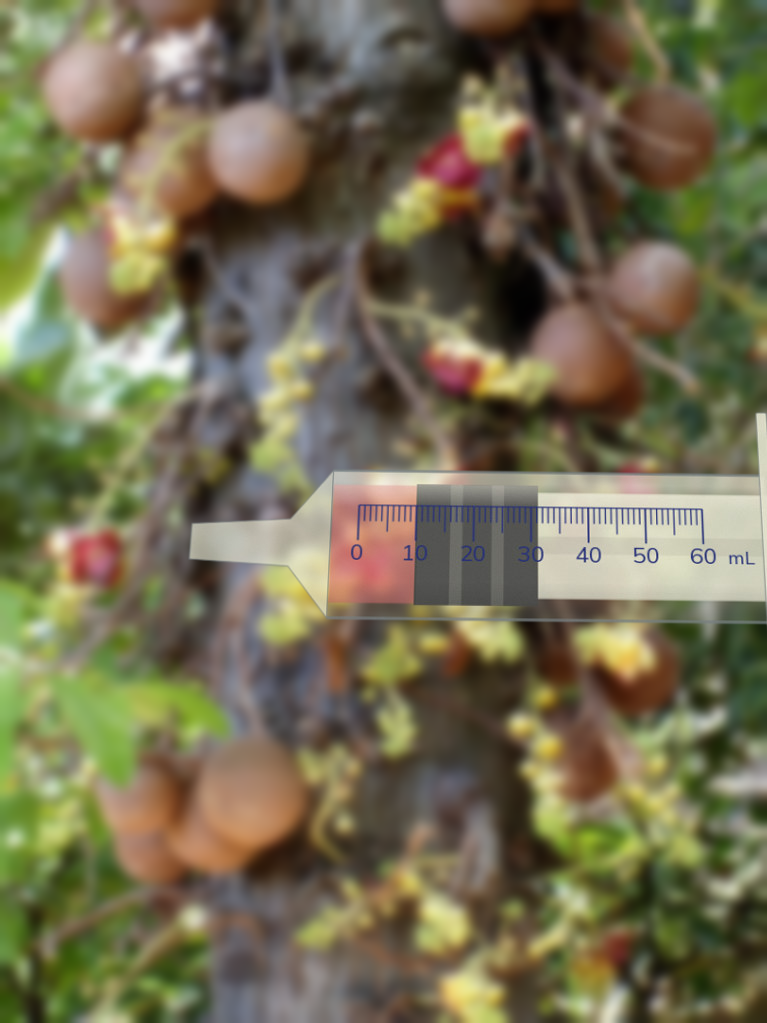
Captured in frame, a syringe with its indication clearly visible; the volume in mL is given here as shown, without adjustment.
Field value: 10 mL
